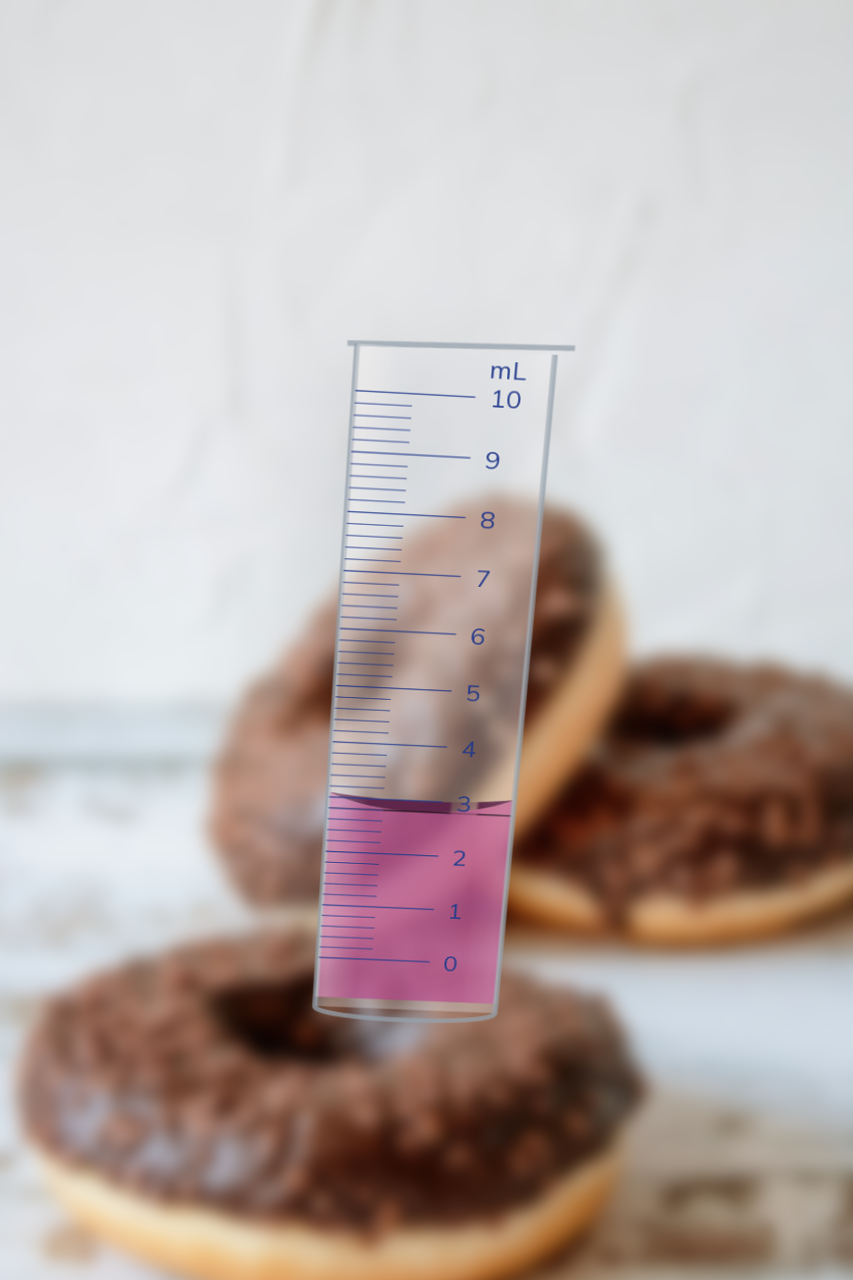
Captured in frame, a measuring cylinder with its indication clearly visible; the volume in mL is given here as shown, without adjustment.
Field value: 2.8 mL
